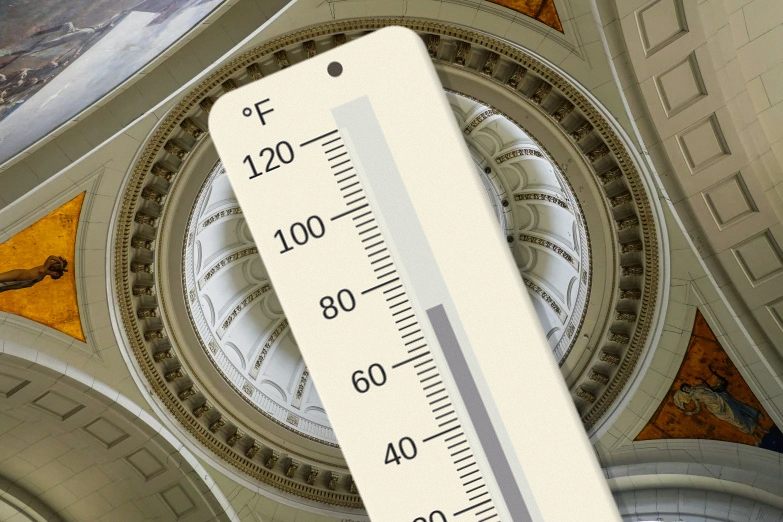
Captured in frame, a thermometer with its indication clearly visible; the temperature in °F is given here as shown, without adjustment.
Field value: 70 °F
